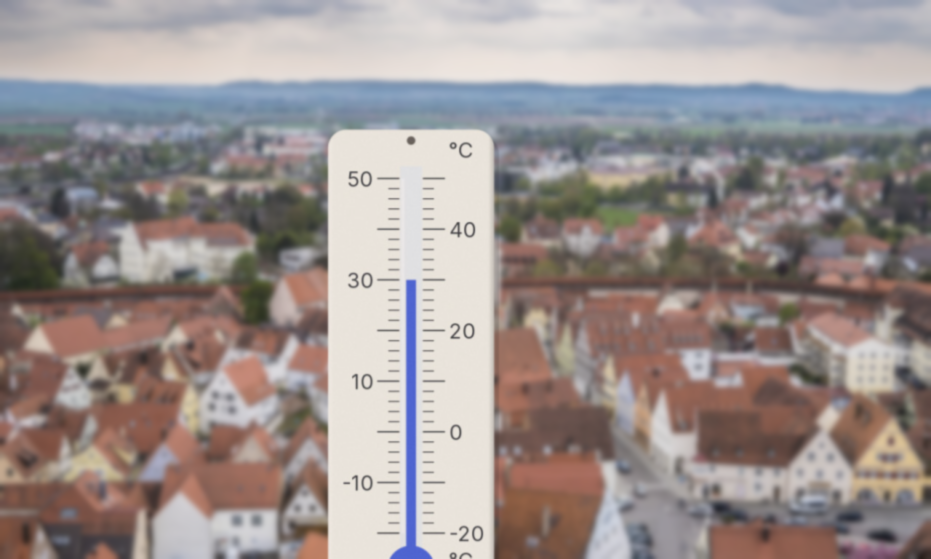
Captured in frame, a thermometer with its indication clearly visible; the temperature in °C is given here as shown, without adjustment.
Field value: 30 °C
